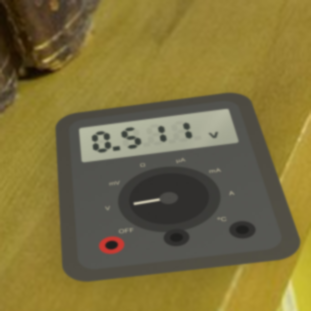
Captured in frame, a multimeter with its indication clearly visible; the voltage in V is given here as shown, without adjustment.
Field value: 0.511 V
